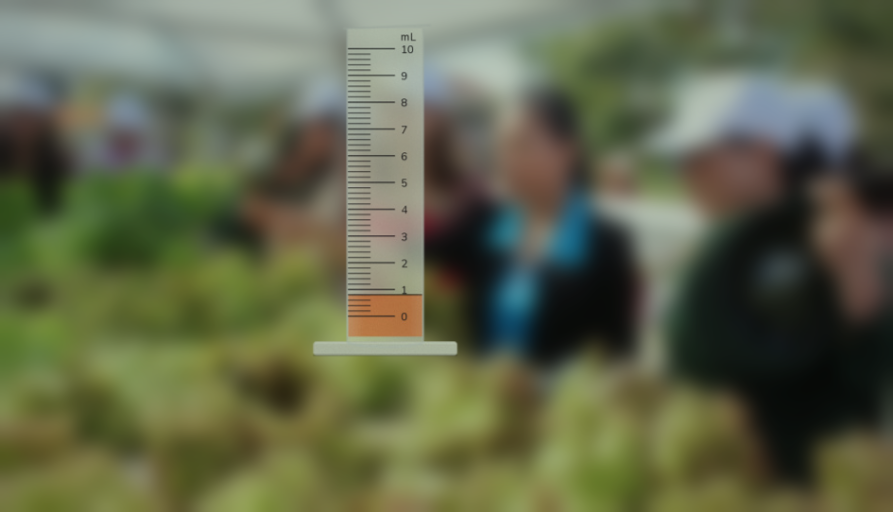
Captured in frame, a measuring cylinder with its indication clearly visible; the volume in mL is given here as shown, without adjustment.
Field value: 0.8 mL
